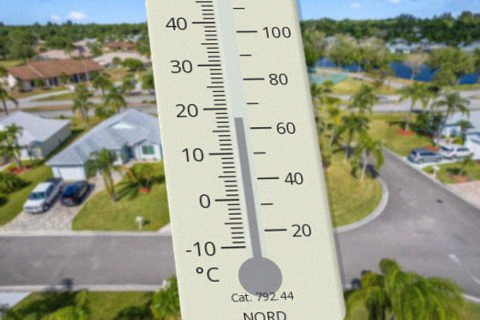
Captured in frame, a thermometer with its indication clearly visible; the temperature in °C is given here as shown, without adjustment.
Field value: 18 °C
